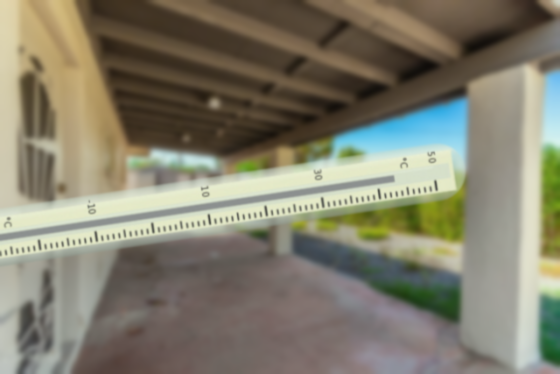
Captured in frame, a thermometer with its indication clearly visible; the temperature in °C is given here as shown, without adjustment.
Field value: 43 °C
